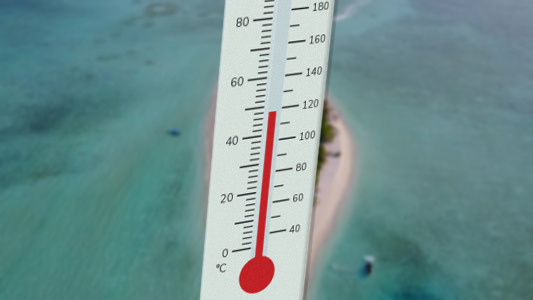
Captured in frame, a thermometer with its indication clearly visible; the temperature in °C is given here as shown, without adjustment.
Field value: 48 °C
